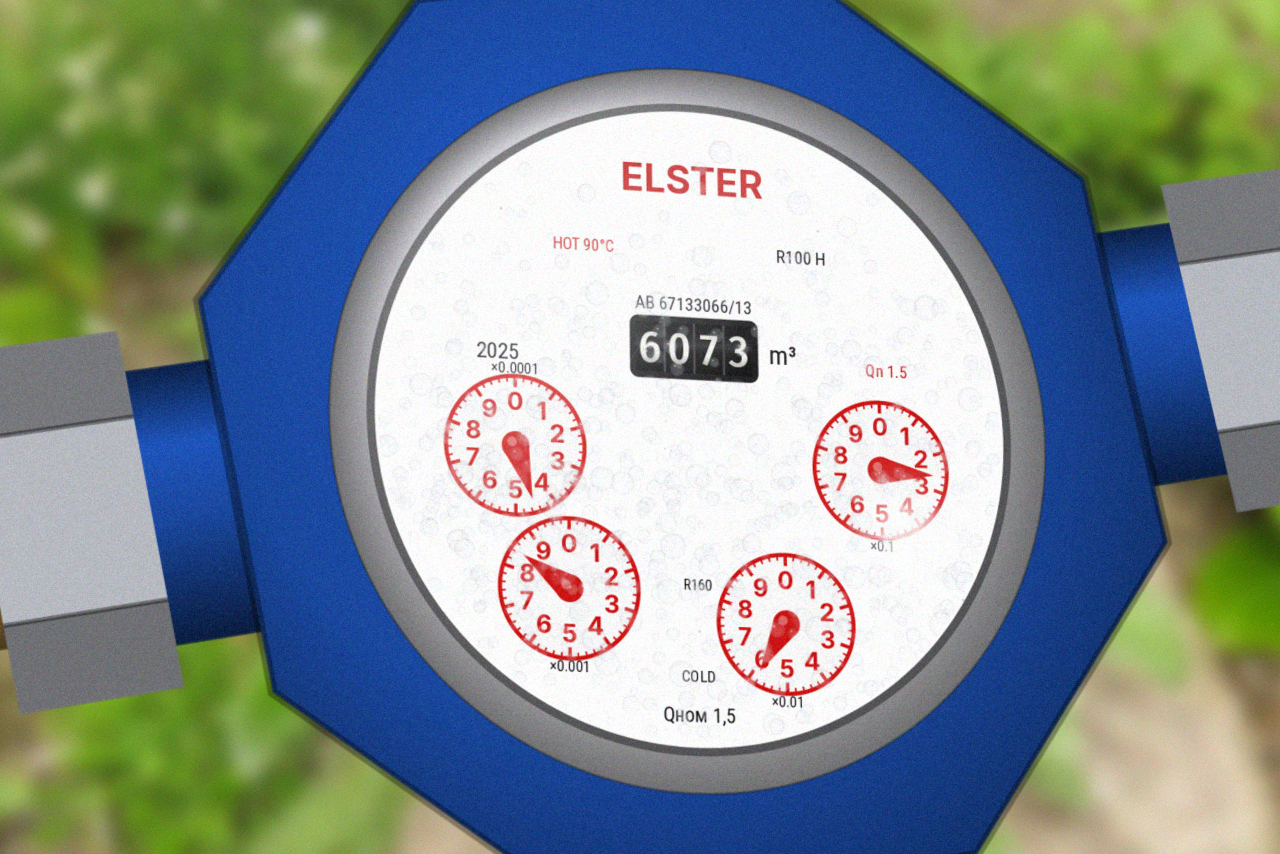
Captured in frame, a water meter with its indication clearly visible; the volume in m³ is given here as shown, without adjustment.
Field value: 6073.2584 m³
